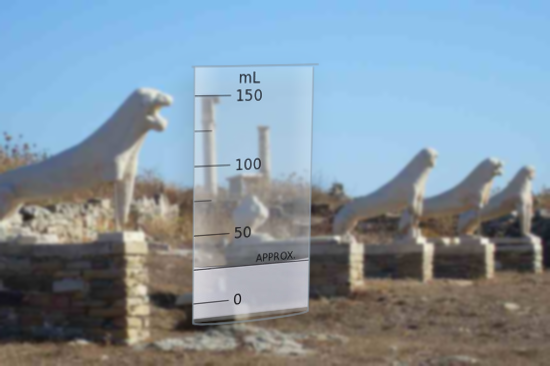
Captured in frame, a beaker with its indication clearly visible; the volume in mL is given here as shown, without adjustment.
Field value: 25 mL
